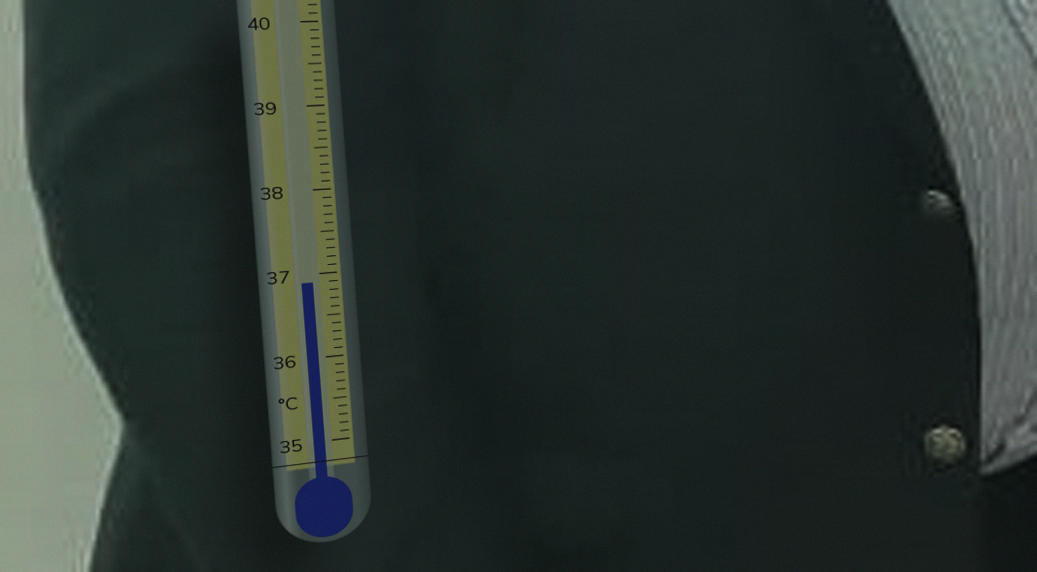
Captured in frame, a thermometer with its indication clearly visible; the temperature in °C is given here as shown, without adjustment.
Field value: 36.9 °C
